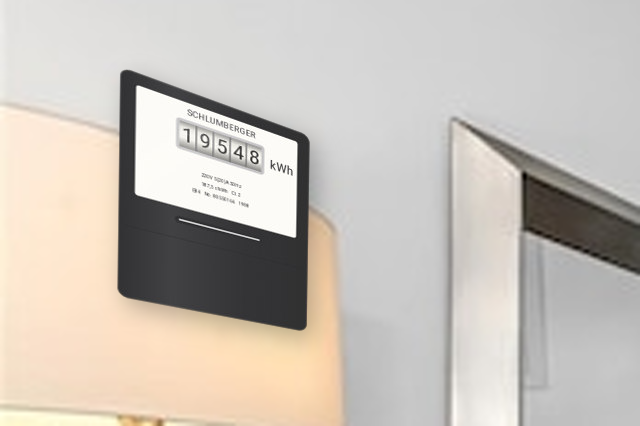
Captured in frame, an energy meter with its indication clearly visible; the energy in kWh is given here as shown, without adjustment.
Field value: 19548 kWh
